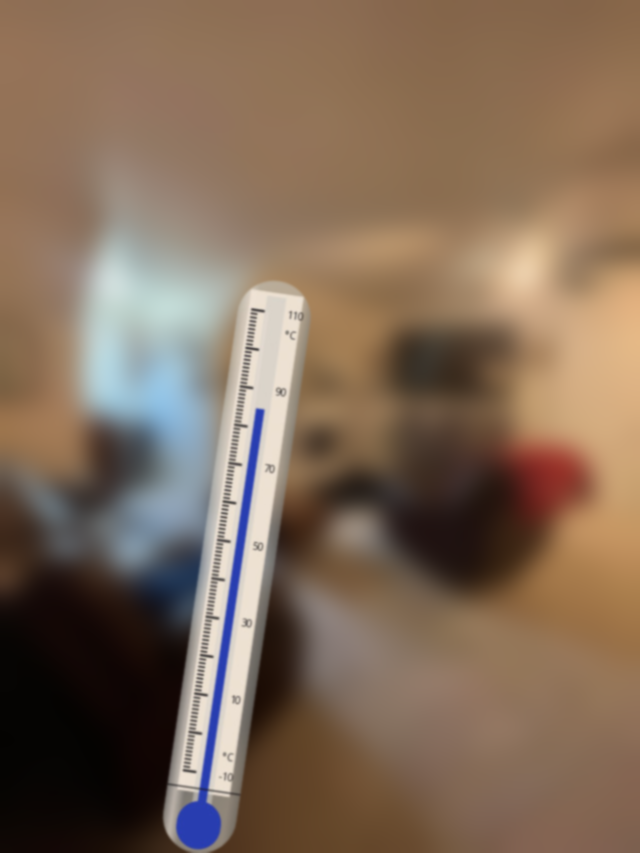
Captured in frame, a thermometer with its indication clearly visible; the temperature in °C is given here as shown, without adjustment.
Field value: 85 °C
